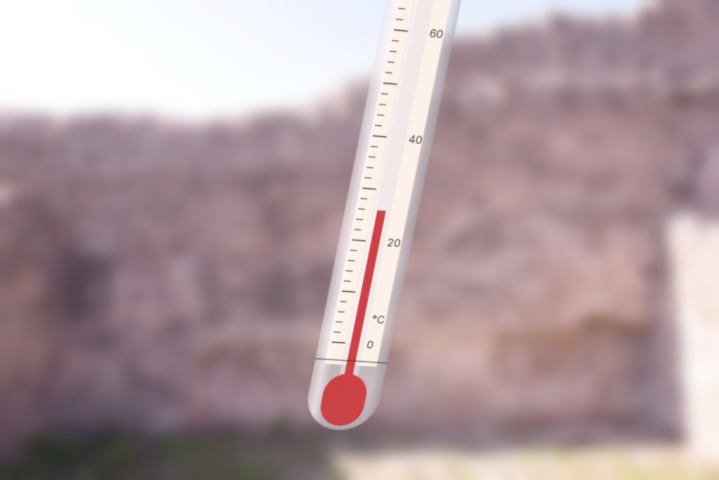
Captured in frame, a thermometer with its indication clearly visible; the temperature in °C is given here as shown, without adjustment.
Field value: 26 °C
